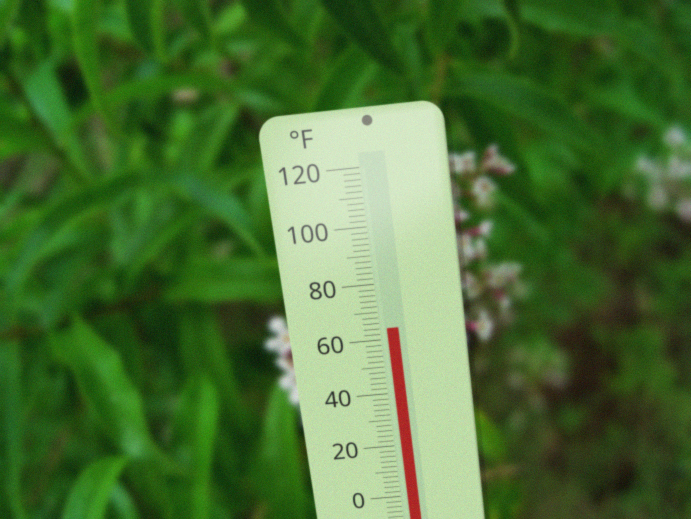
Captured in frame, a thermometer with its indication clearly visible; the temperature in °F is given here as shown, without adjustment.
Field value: 64 °F
